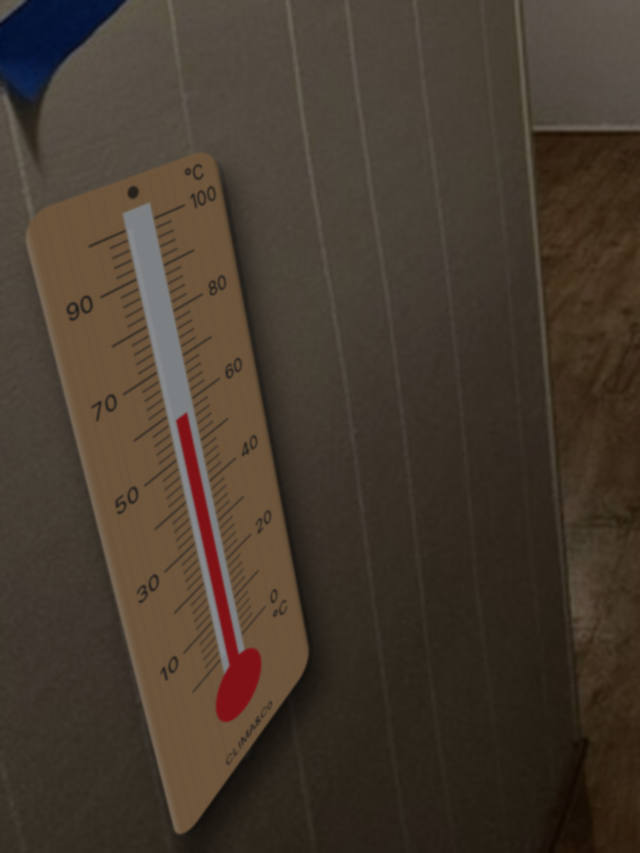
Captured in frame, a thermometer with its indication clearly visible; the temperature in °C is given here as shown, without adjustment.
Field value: 58 °C
